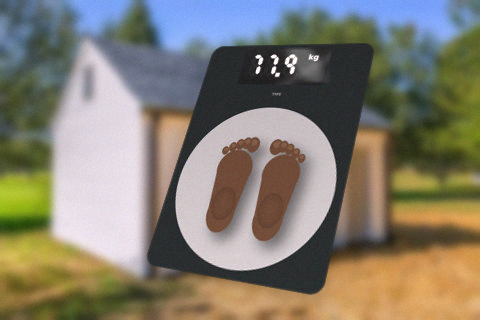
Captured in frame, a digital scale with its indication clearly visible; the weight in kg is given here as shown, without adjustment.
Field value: 77.9 kg
